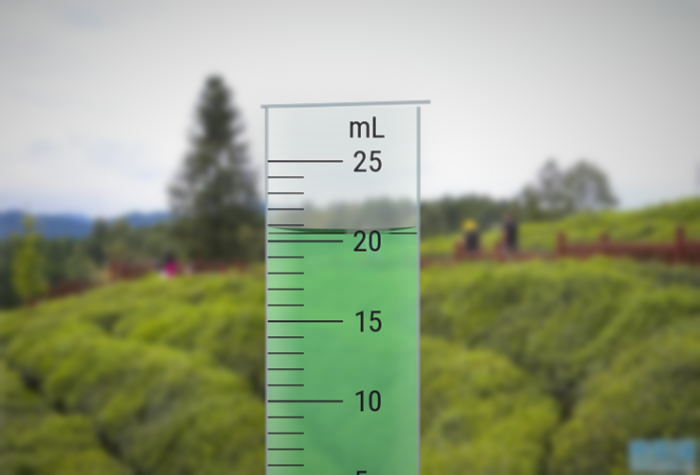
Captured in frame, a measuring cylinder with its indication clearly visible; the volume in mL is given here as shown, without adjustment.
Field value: 20.5 mL
